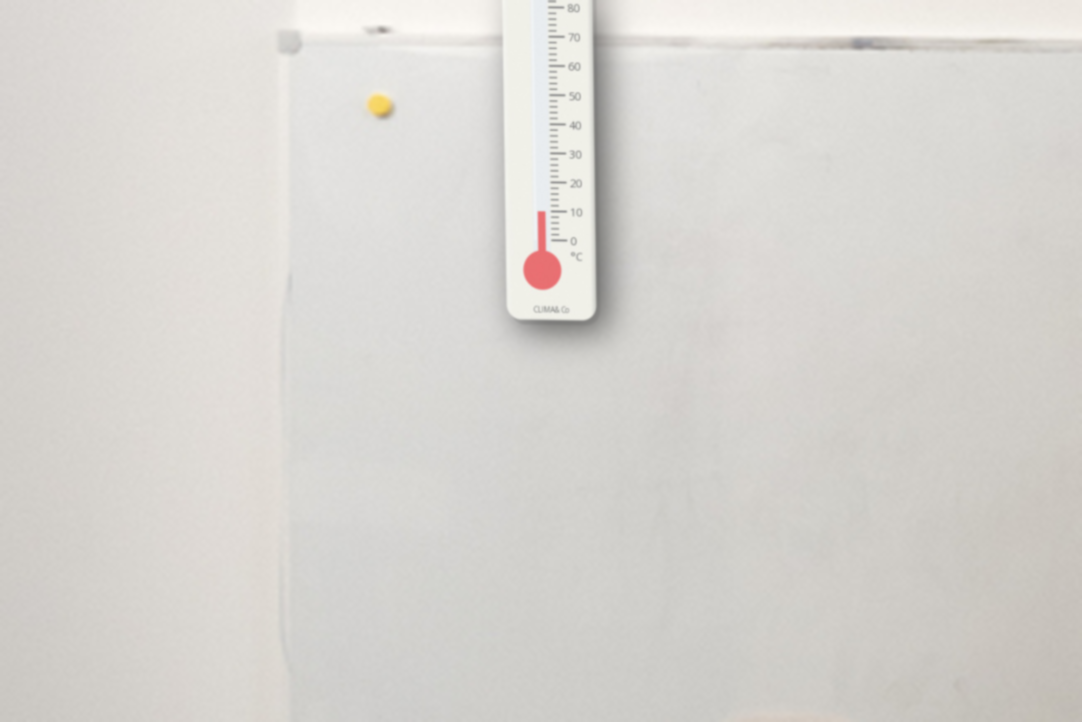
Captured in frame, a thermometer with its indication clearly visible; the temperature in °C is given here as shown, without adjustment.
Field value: 10 °C
